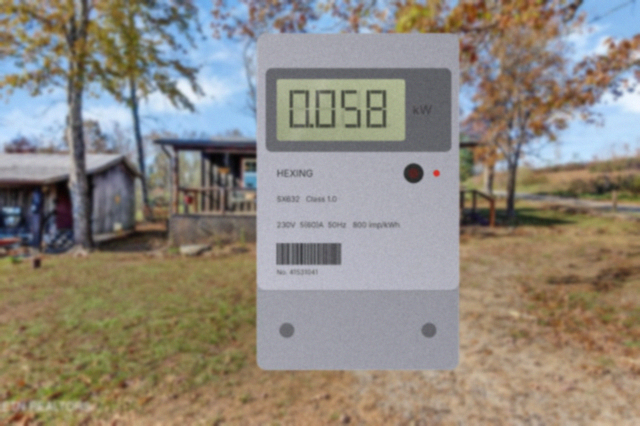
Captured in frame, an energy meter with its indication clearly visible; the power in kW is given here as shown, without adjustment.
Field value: 0.058 kW
